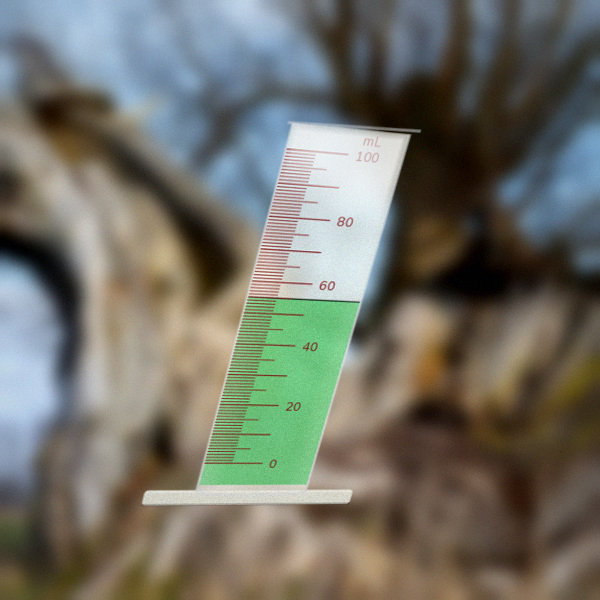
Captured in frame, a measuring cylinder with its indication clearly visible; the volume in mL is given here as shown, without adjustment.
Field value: 55 mL
